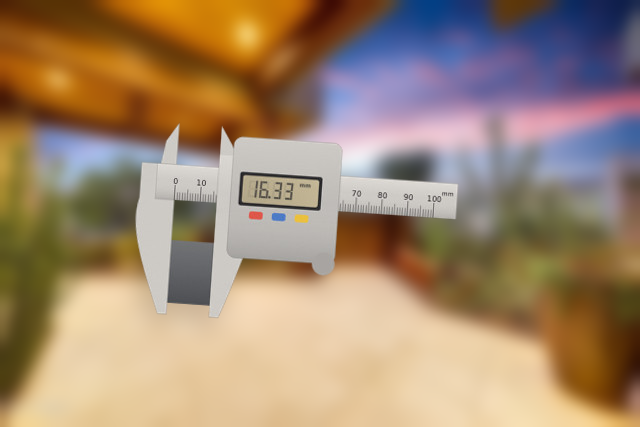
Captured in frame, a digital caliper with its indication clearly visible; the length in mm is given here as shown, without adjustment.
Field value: 16.33 mm
